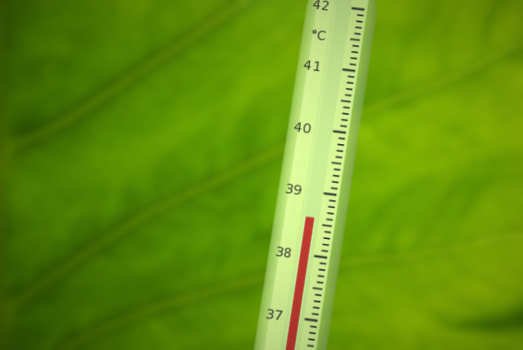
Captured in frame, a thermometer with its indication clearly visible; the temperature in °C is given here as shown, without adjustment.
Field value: 38.6 °C
